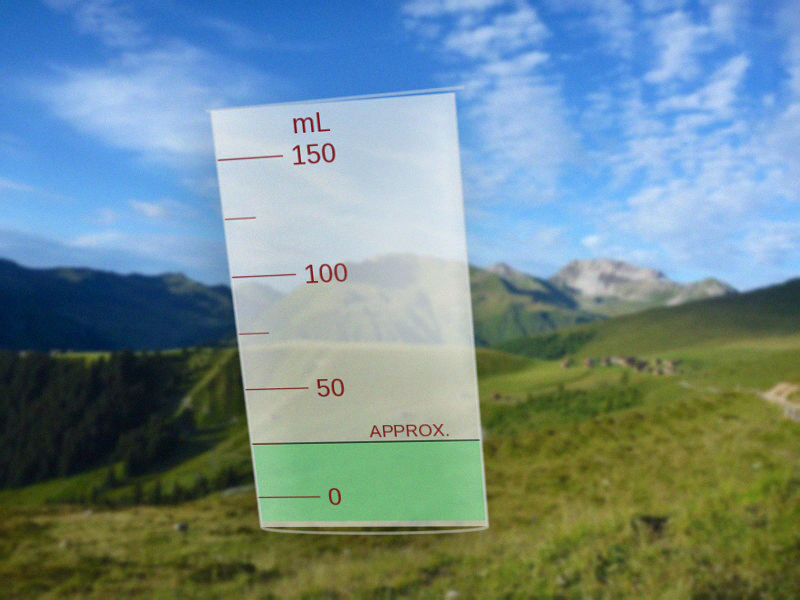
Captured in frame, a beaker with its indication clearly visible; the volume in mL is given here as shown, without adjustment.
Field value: 25 mL
